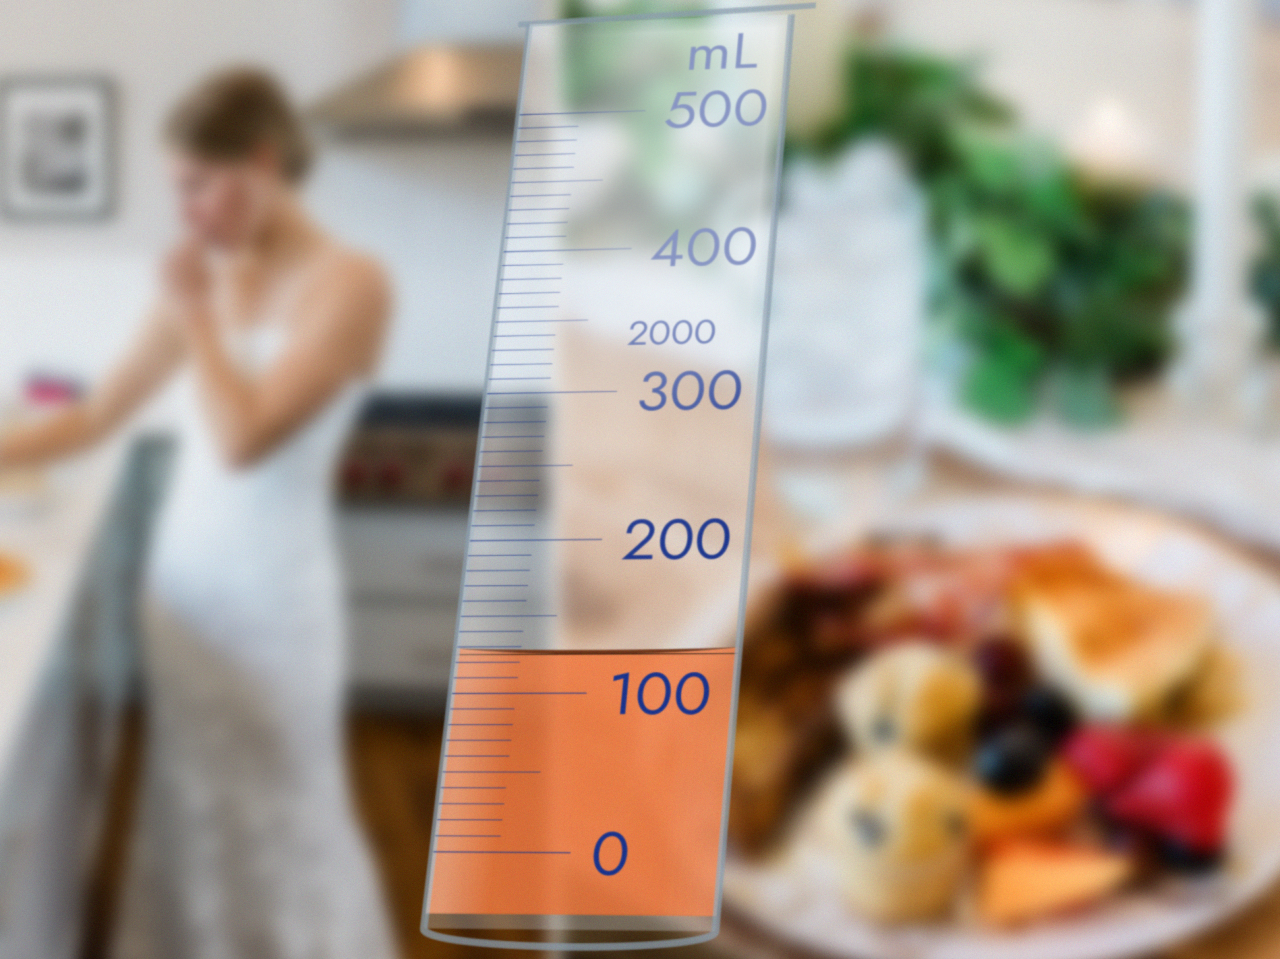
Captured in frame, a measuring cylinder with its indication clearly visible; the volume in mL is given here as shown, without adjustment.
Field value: 125 mL
